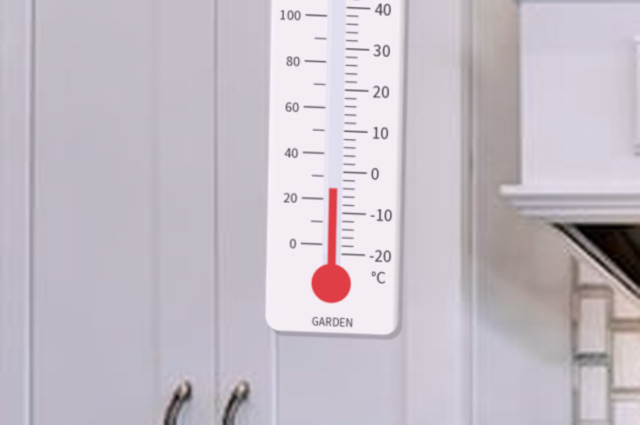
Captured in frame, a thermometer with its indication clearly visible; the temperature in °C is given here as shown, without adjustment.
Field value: -4 °C
